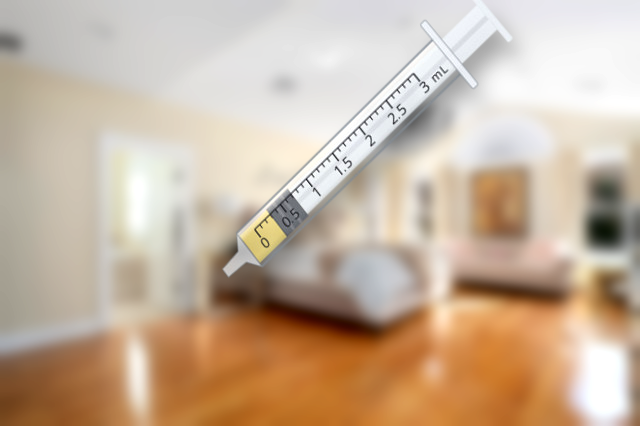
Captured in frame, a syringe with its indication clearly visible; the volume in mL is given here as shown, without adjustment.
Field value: 0.3 mL
